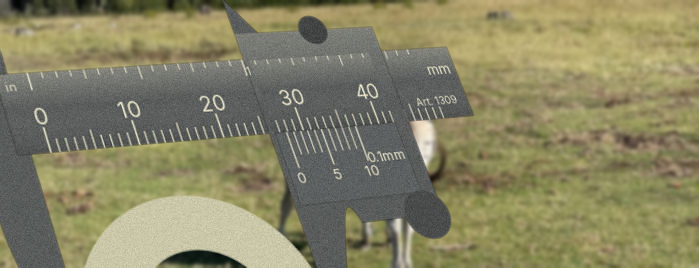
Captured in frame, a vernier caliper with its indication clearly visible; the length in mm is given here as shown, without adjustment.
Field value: 27.8 mm
